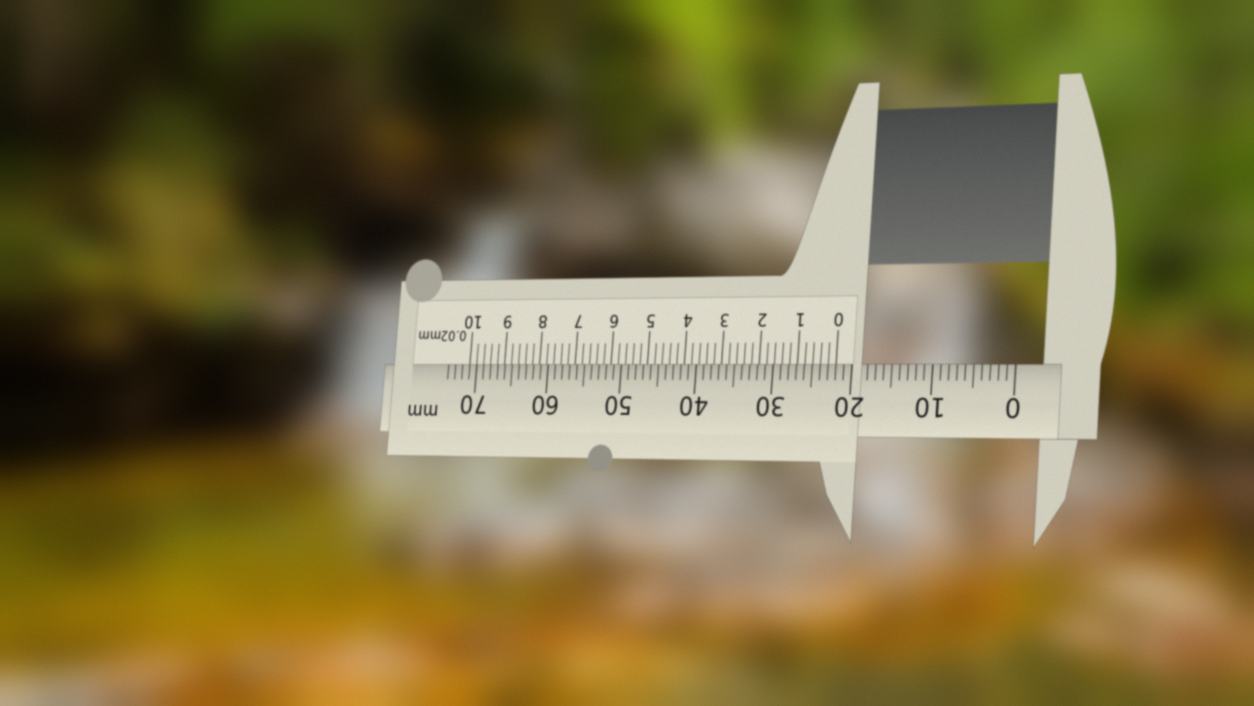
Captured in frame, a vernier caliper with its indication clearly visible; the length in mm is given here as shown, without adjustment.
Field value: 22.0 mm
